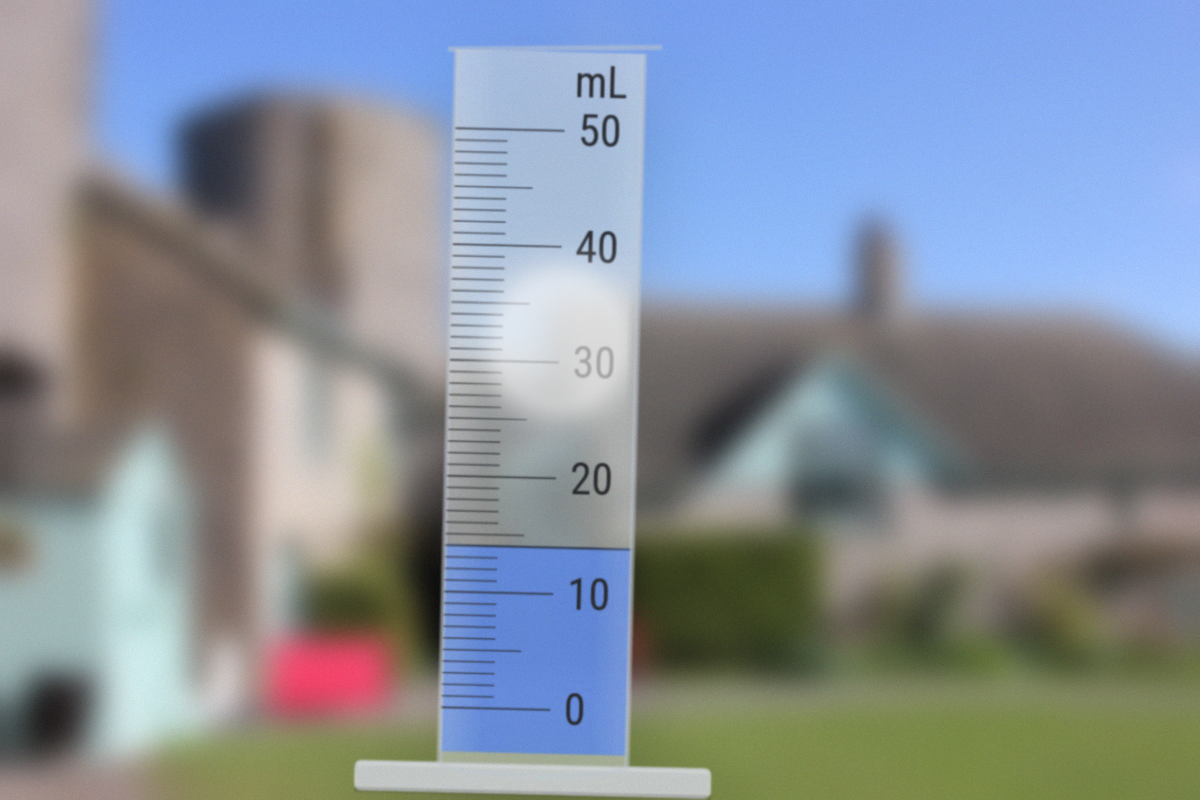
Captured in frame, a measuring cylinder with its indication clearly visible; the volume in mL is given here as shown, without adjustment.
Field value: 14 mL
